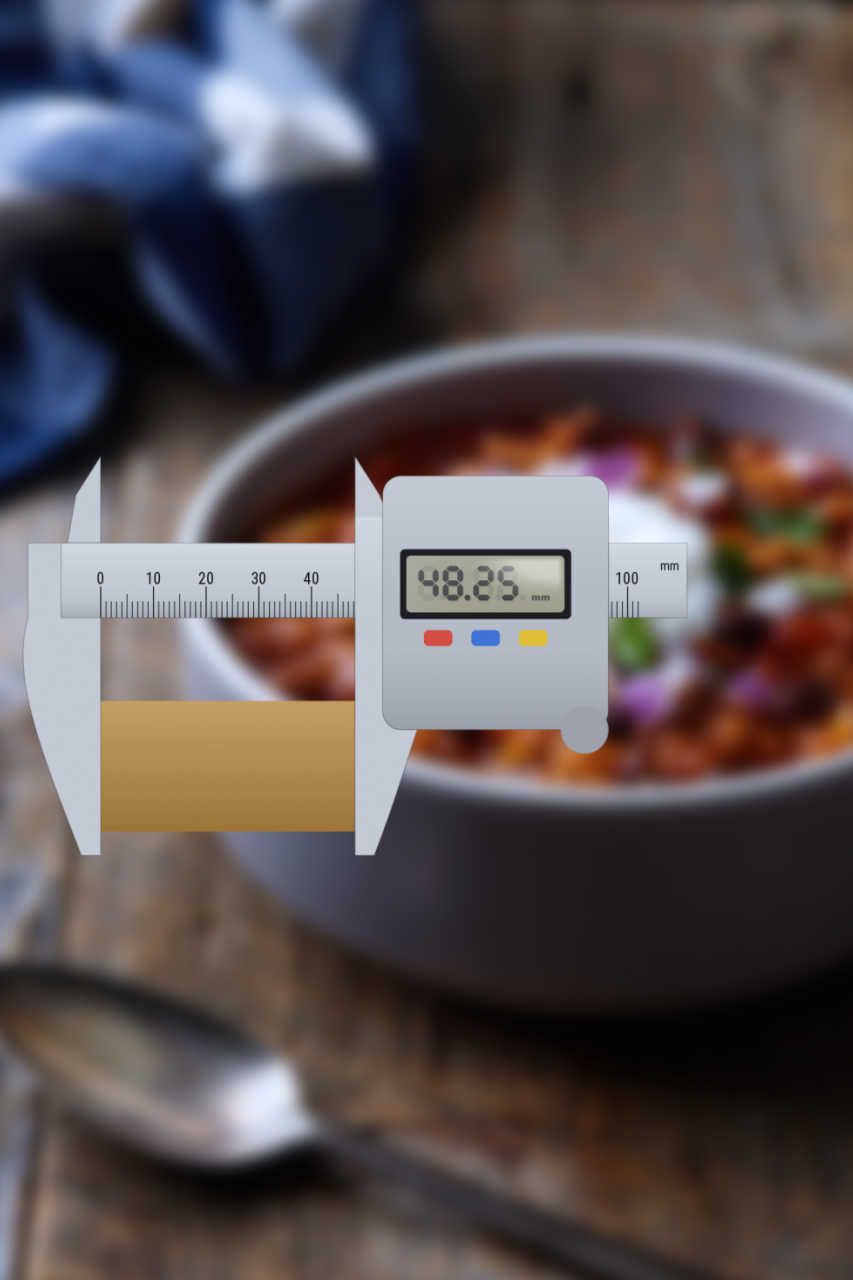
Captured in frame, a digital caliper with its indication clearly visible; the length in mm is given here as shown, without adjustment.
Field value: 48.25 mm
